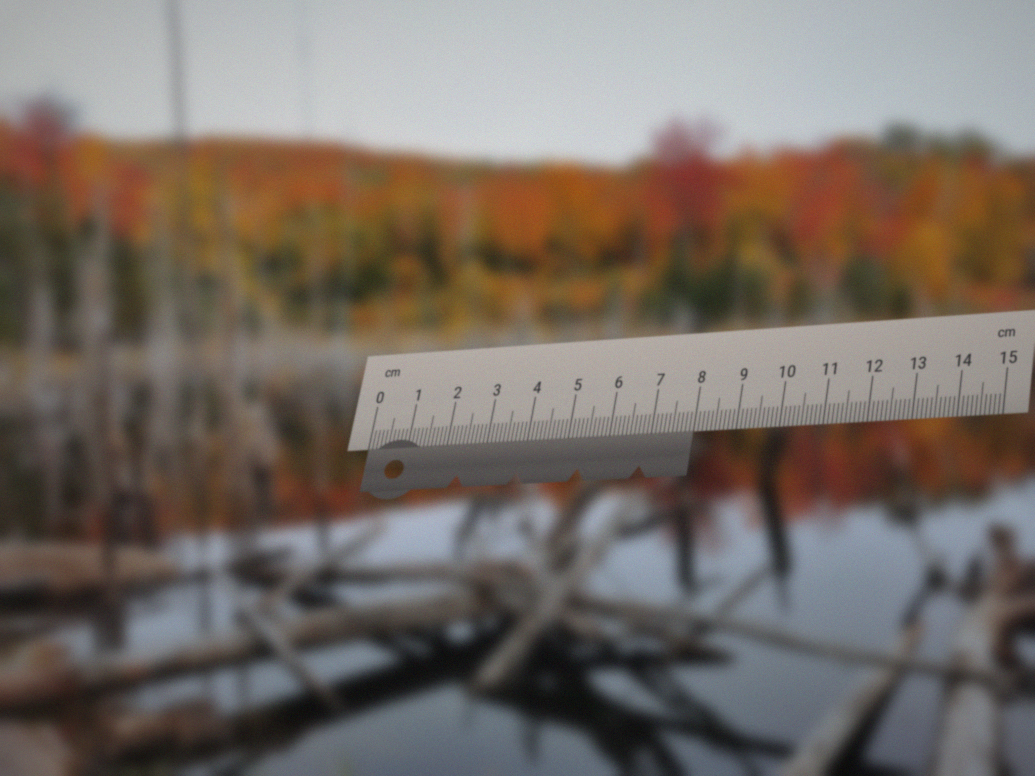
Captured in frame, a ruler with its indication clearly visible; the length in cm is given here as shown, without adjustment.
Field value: 8 cm
